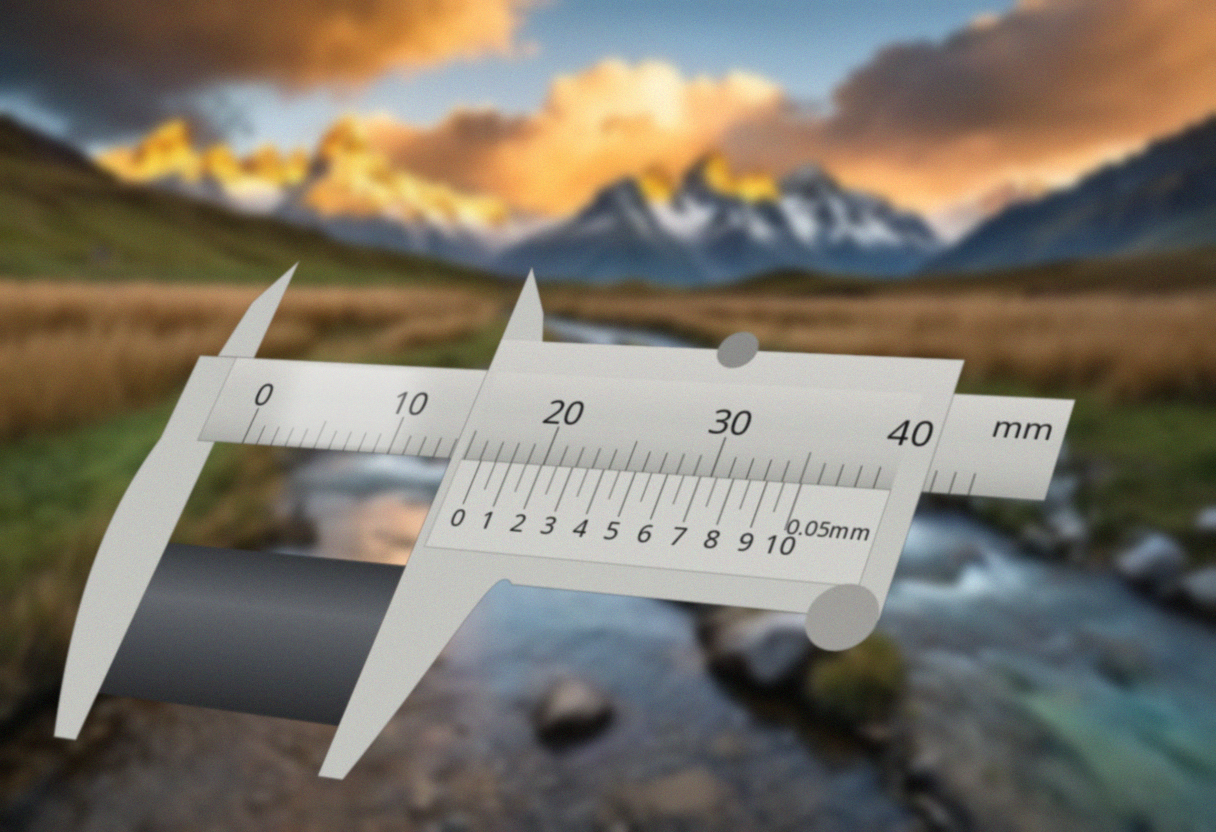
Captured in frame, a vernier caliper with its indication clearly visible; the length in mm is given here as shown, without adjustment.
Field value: 16.1 mm
